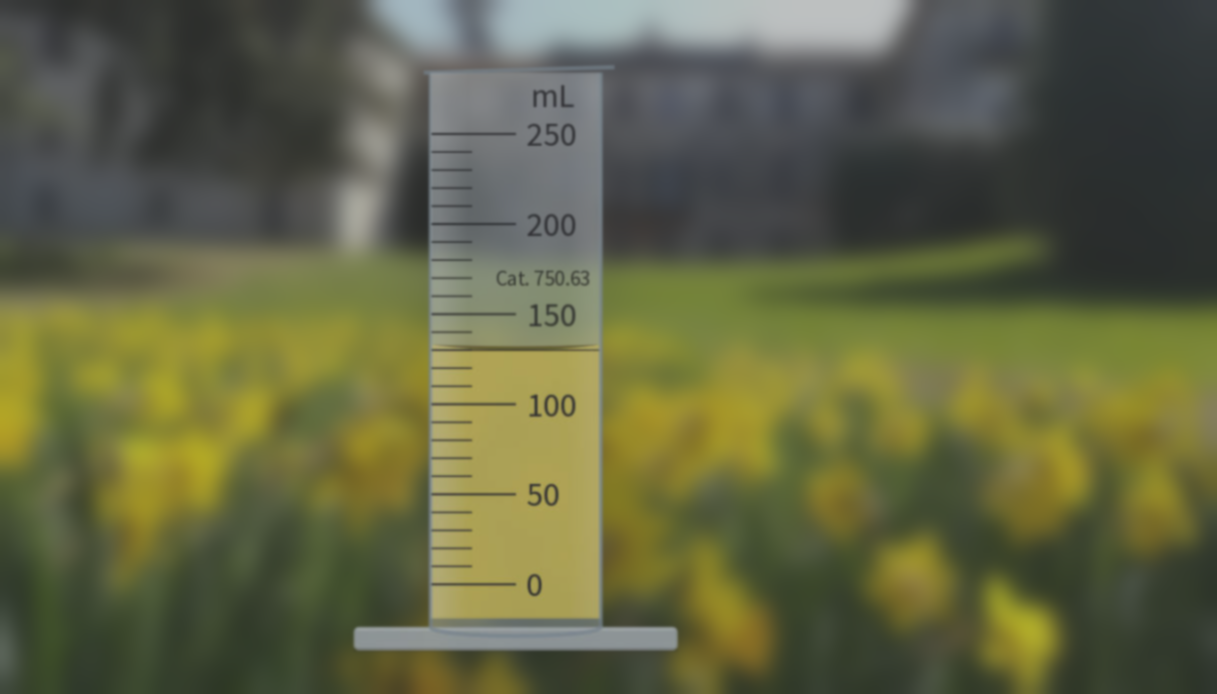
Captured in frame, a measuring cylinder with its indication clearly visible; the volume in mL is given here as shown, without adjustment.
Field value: 130 mL
